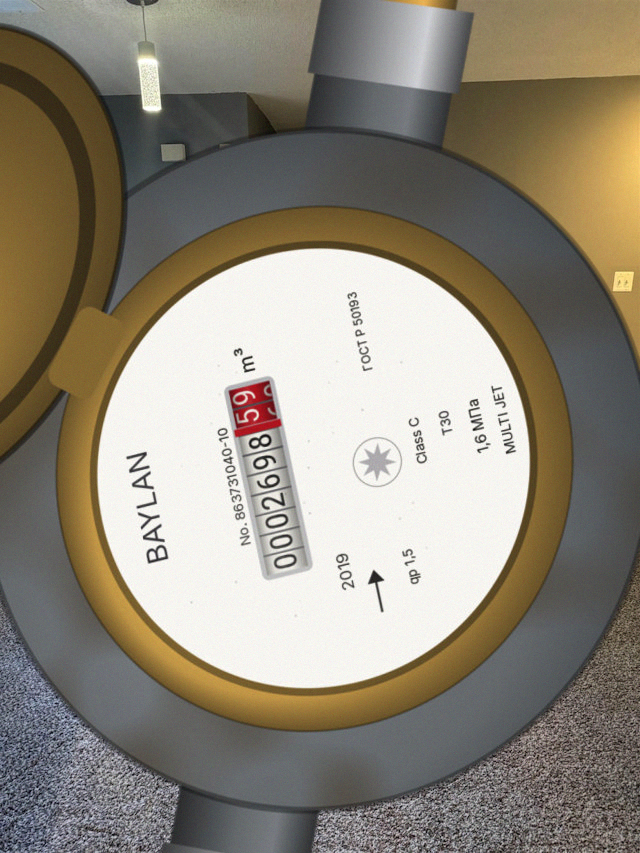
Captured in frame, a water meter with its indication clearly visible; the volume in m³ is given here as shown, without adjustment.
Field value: 2698.59 m³
